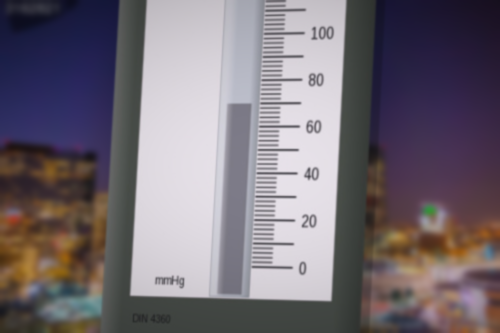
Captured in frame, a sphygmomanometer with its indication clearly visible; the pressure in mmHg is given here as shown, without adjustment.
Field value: 70 mmHg
